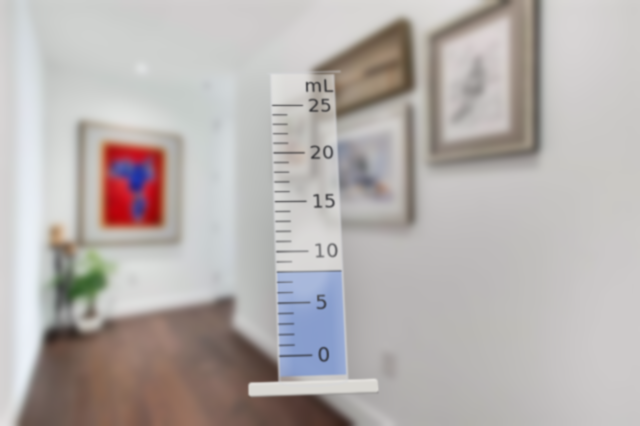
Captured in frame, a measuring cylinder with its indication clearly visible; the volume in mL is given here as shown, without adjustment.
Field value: 8 mL
